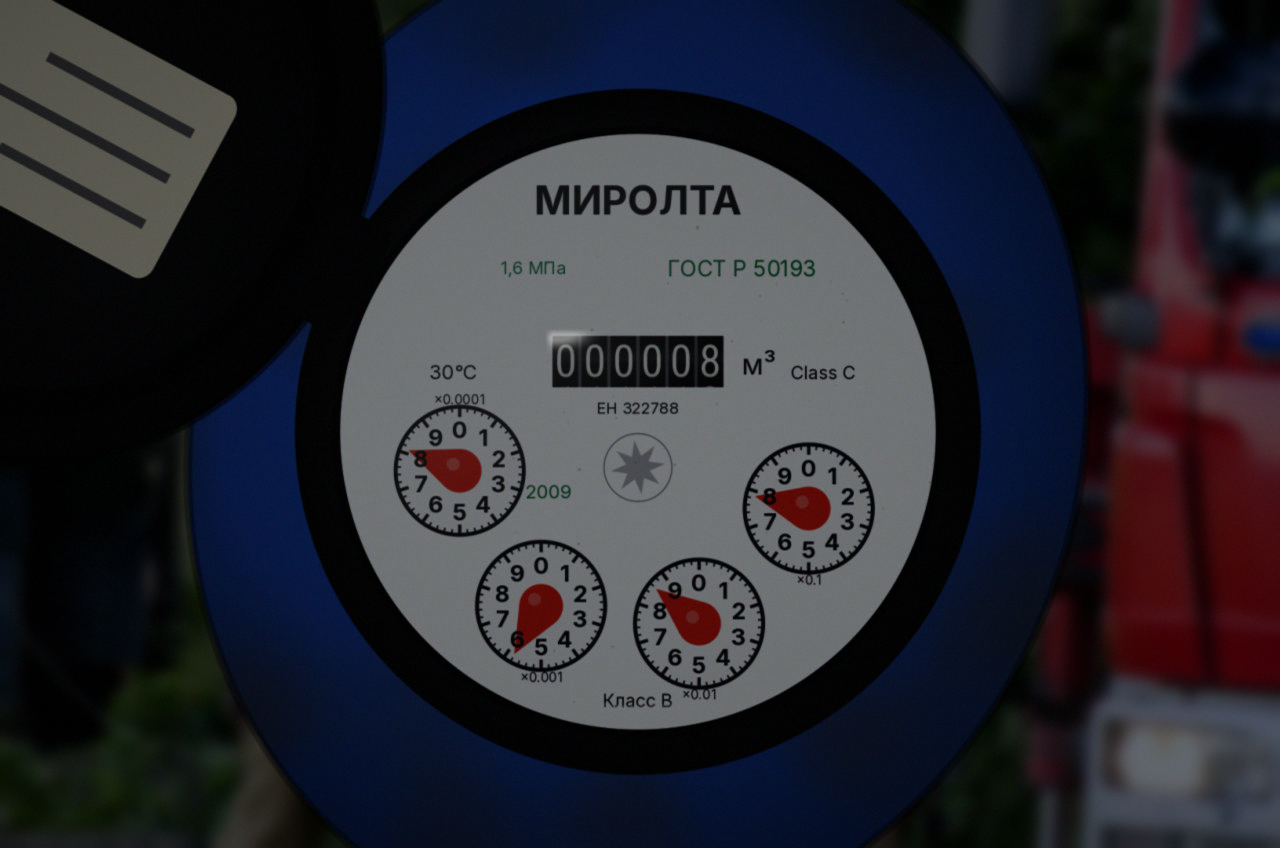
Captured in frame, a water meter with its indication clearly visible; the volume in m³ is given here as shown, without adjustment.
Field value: 8.7858 m³
